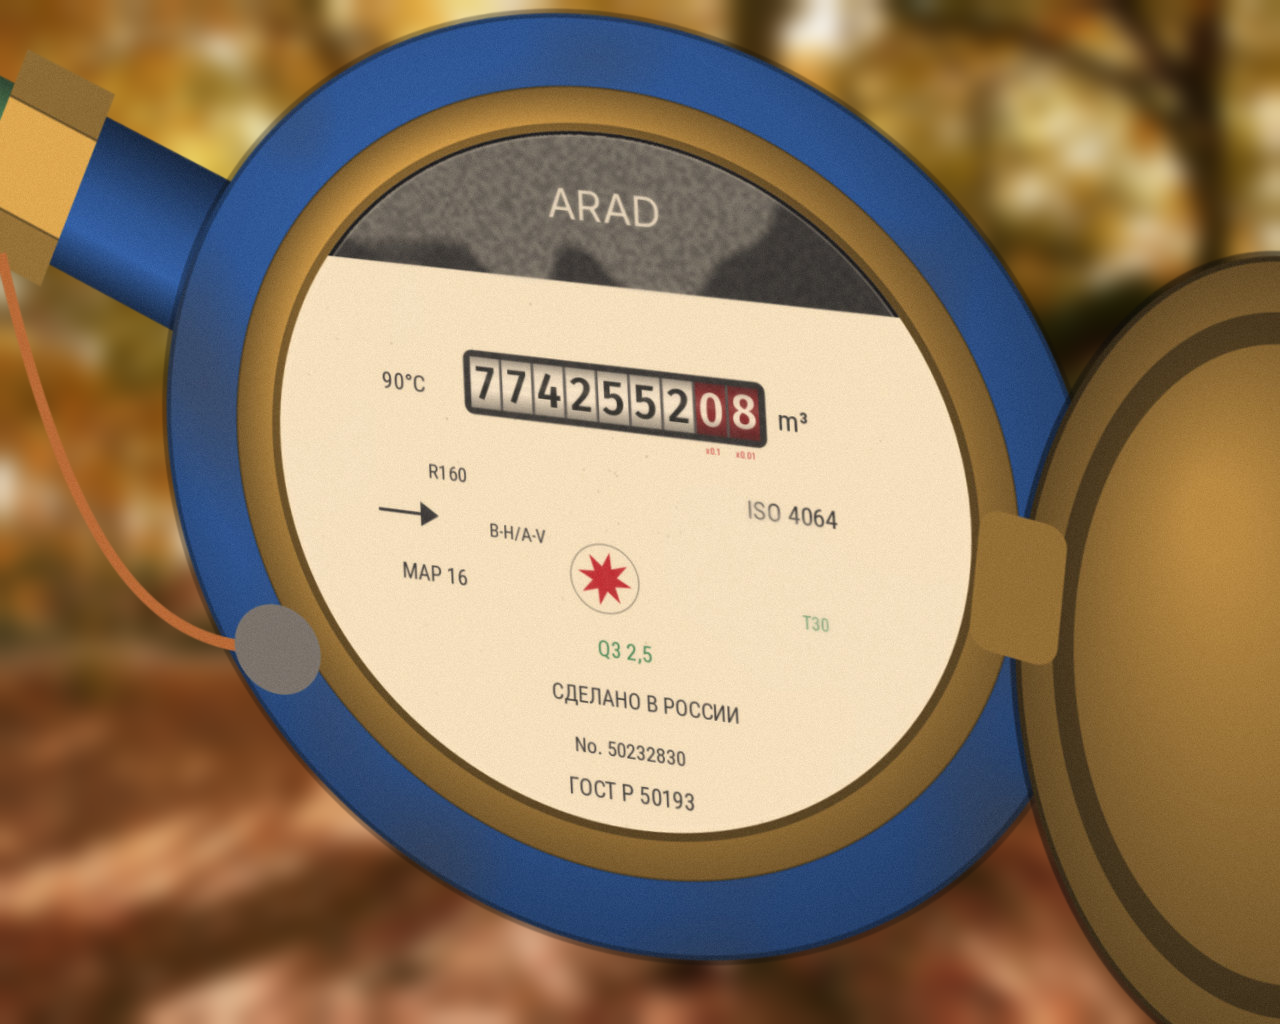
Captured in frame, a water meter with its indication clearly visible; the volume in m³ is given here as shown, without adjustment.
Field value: 7742552.08 m³
